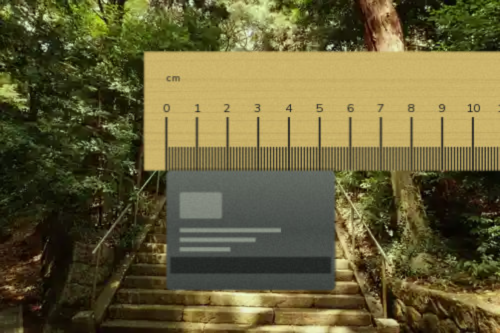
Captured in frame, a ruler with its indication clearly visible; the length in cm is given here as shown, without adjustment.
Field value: 5.5 cm
